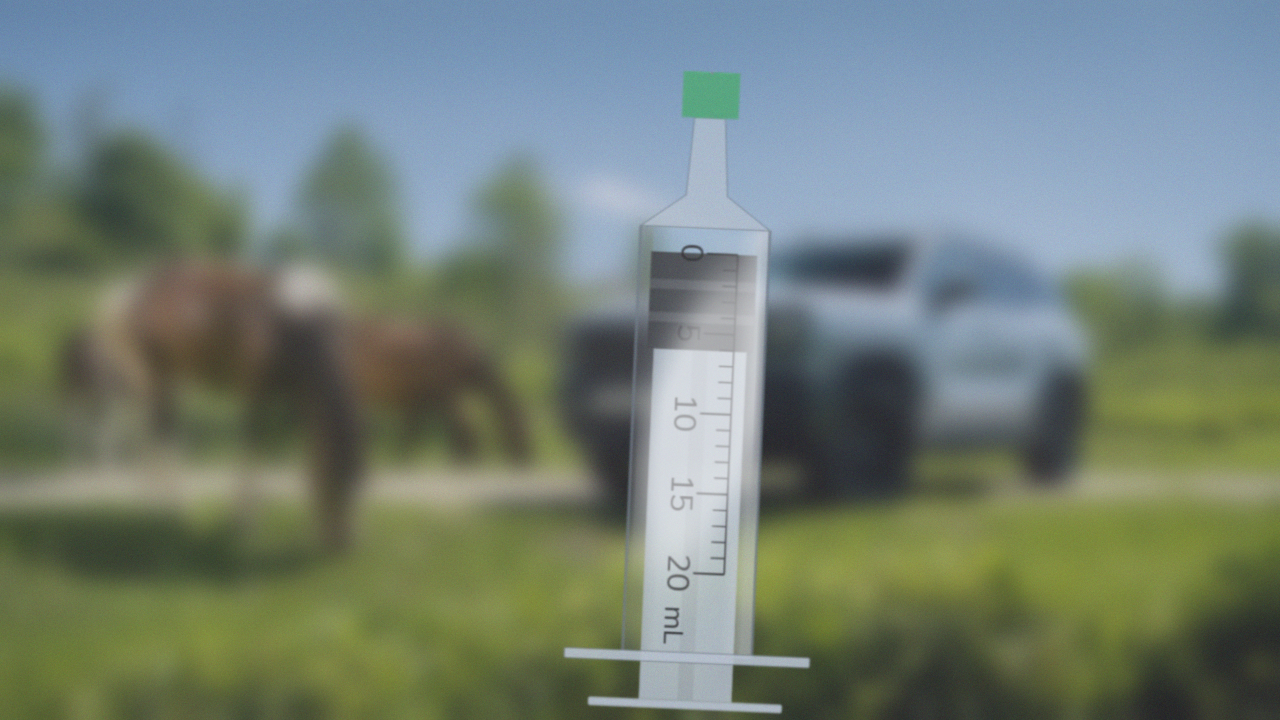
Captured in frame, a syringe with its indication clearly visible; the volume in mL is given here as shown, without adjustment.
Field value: 0 mL
